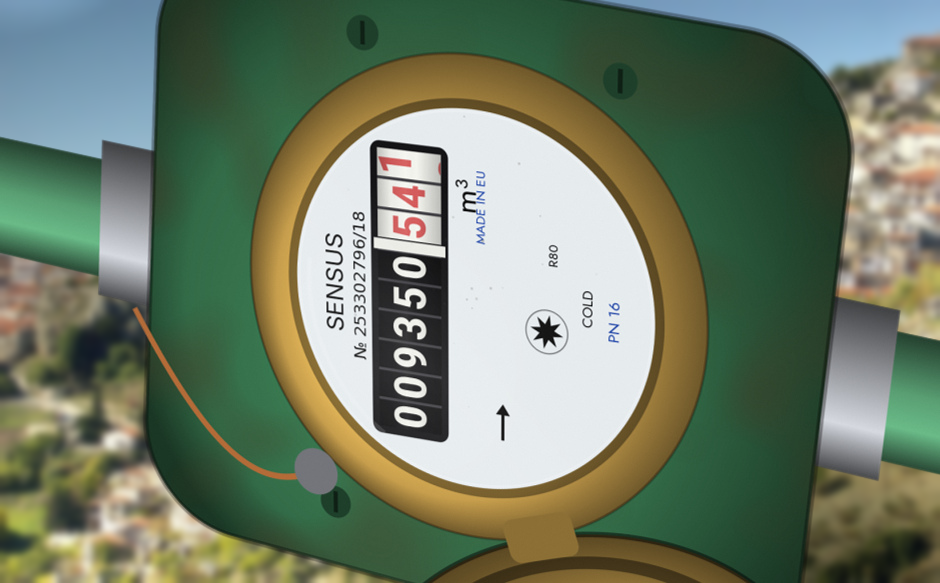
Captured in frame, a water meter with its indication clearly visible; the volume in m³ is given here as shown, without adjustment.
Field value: 9350.541 m³
